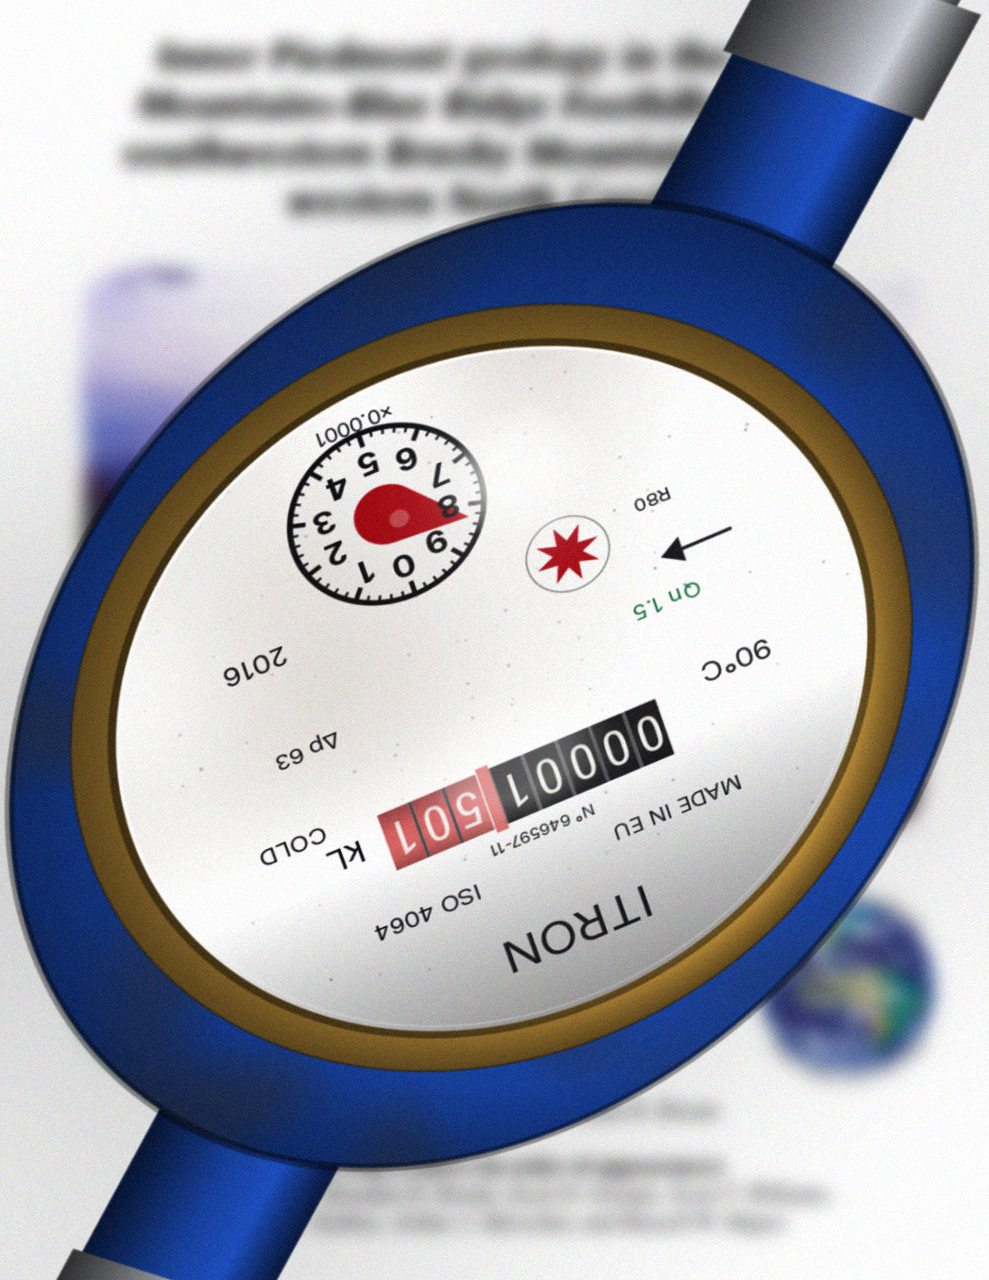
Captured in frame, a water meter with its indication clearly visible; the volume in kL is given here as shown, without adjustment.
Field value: 1.5018 kL
